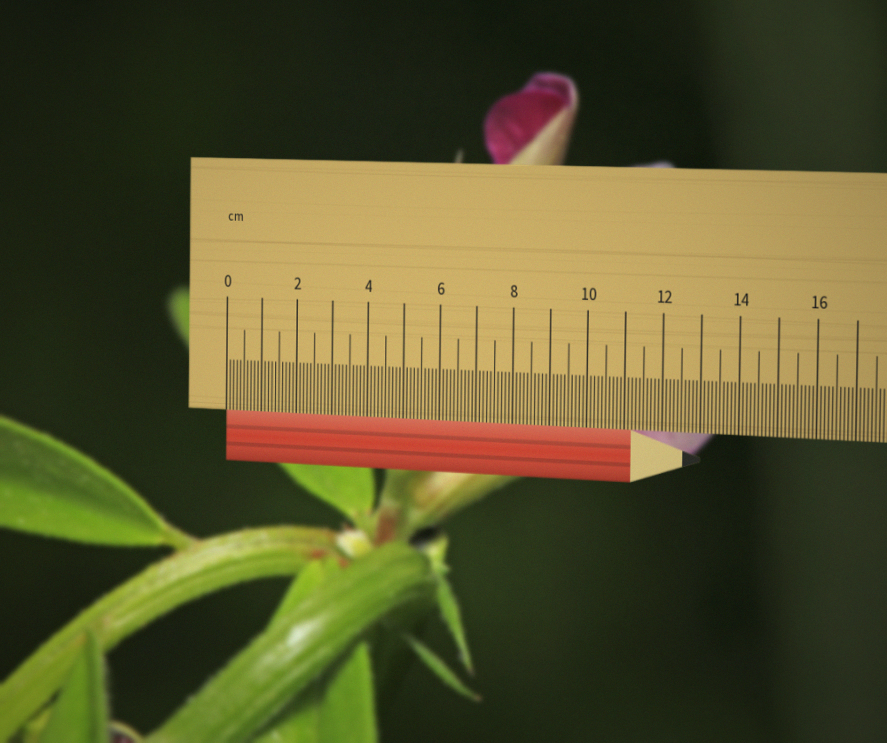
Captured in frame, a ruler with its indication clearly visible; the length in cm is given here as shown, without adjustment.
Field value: 13 cm
